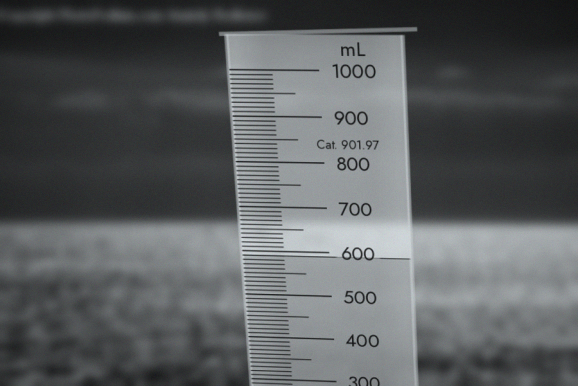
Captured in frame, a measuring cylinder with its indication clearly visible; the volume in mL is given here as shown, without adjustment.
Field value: 590 mL
